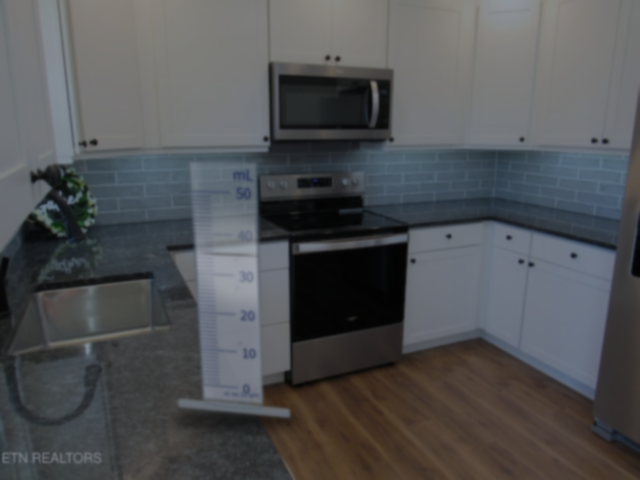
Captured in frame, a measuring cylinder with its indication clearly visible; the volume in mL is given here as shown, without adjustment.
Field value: 35 mL
